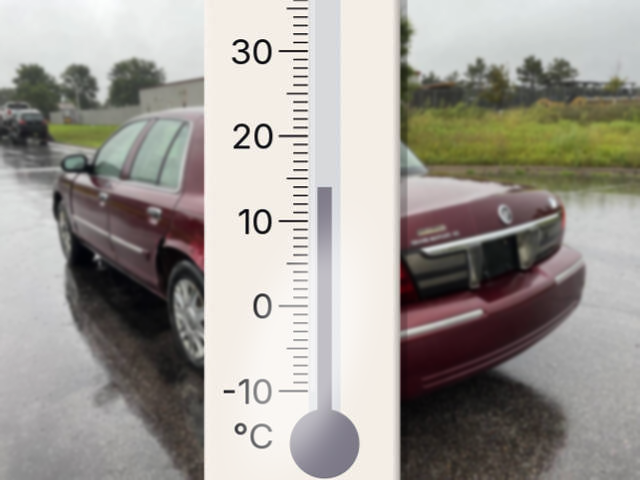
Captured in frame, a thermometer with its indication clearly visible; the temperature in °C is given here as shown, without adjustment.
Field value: 14 °C
